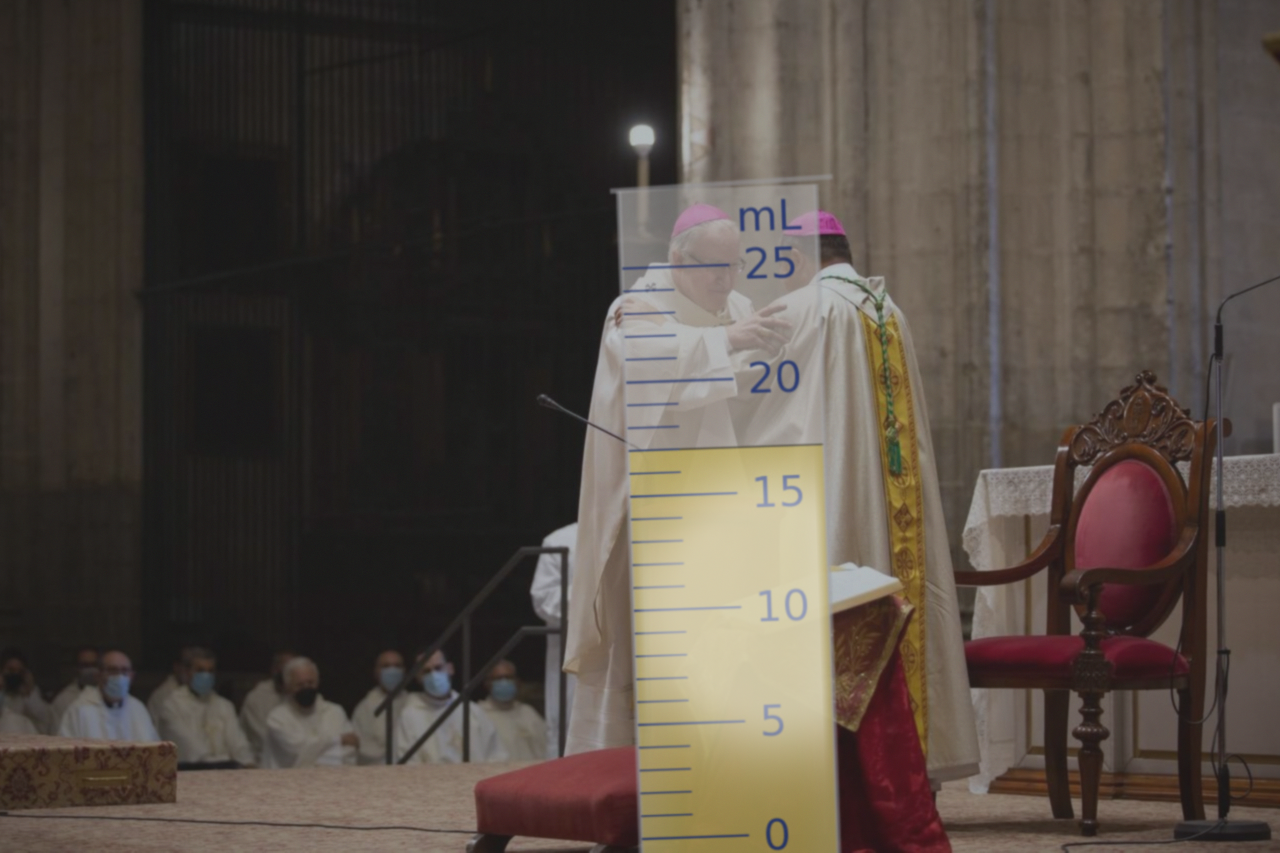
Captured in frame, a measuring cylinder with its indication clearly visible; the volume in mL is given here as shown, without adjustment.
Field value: 17 mL
